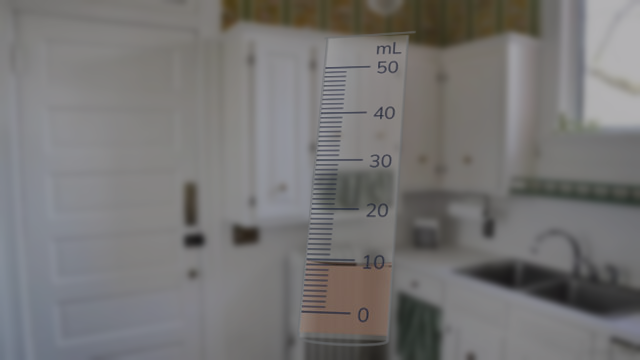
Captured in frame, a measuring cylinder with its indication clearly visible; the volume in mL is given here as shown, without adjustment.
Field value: 9 mL
